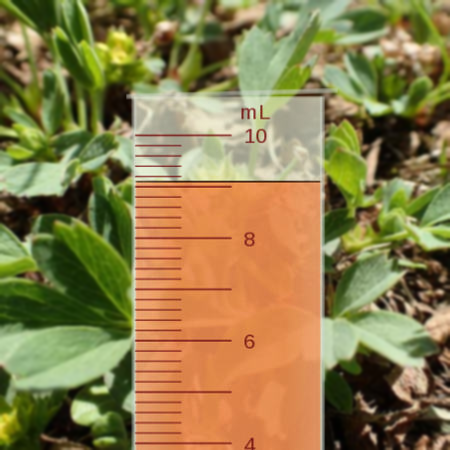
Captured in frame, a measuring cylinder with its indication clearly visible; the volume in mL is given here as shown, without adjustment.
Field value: 9.1 mL
